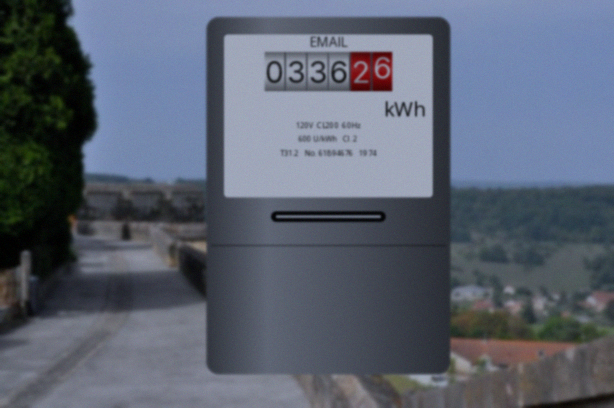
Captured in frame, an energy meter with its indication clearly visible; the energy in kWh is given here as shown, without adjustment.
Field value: 336.26 kWh
